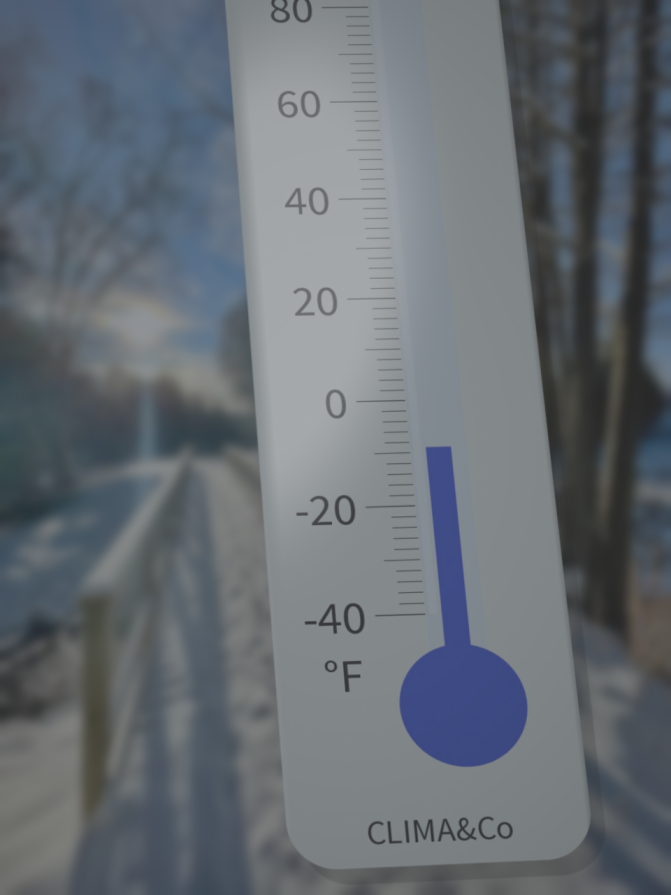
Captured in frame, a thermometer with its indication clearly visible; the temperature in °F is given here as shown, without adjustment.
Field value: -9 °F
